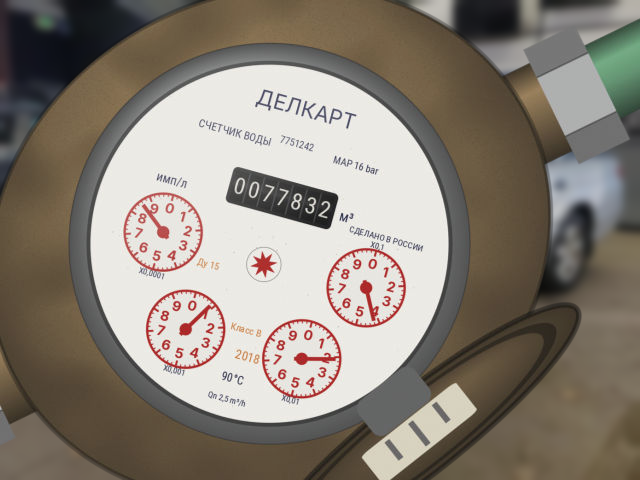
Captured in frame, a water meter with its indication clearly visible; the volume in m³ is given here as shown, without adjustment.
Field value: 77832.4208 m³
